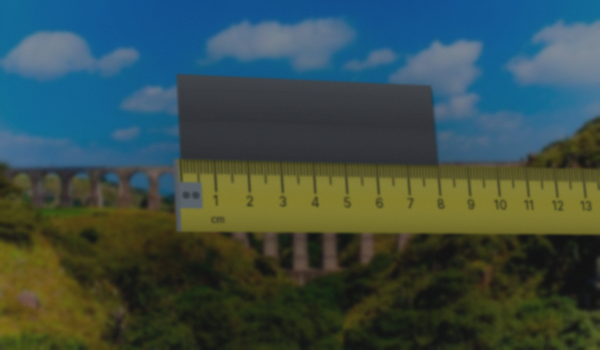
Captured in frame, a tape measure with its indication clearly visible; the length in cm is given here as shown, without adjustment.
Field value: 8 cm
